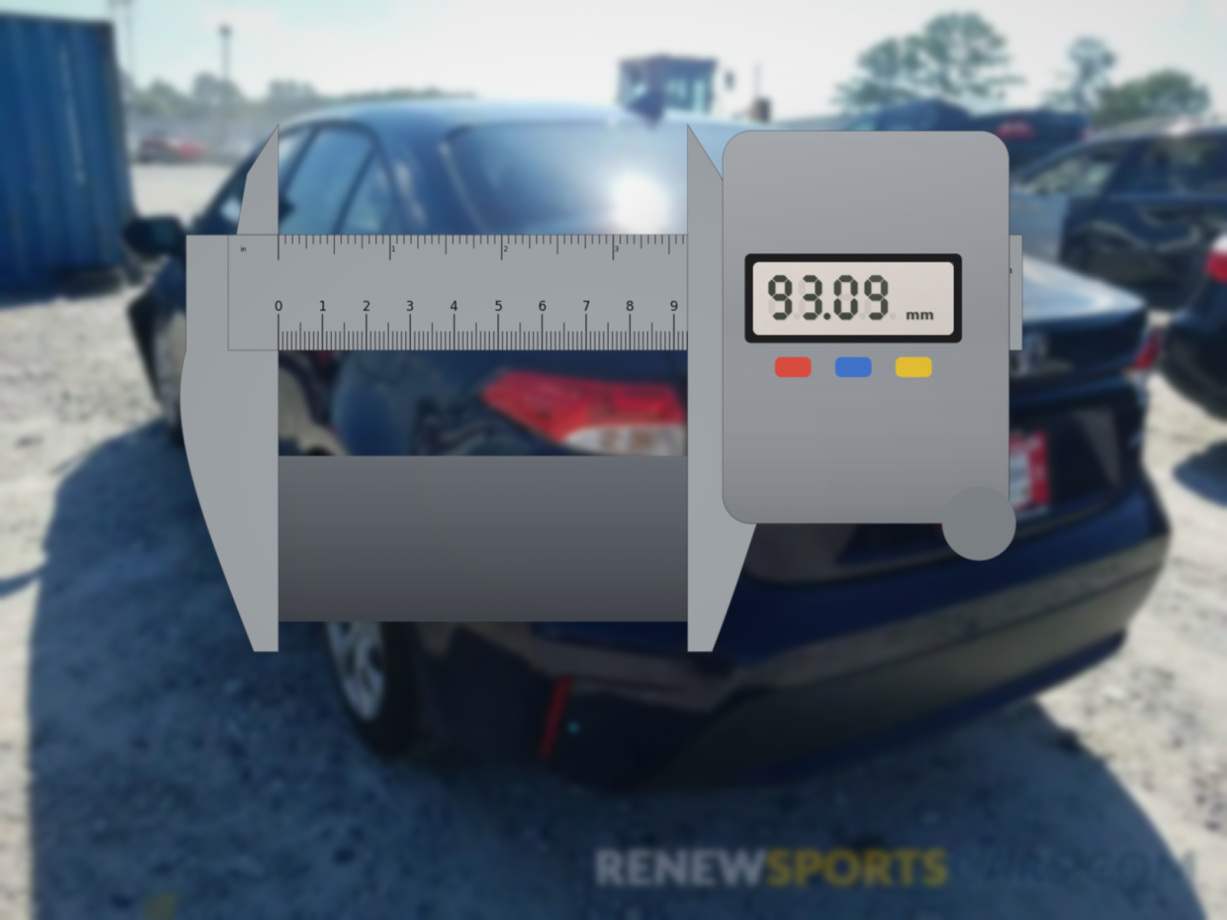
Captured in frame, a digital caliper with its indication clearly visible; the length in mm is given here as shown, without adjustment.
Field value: 93.09 mm
